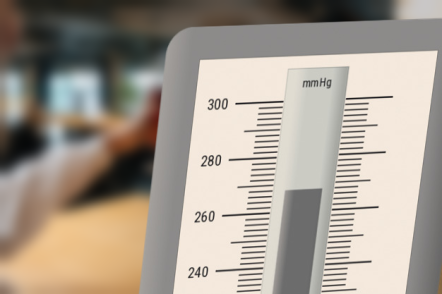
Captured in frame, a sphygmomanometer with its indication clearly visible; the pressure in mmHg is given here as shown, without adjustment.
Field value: 268 mmHg
